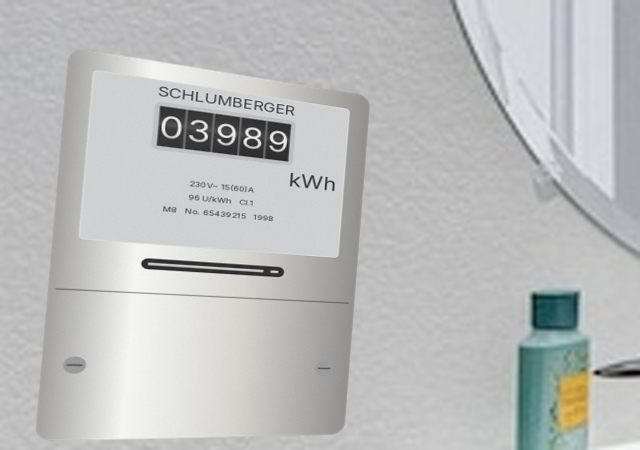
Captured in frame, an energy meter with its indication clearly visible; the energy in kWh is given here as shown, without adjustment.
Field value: 3989 kWh
